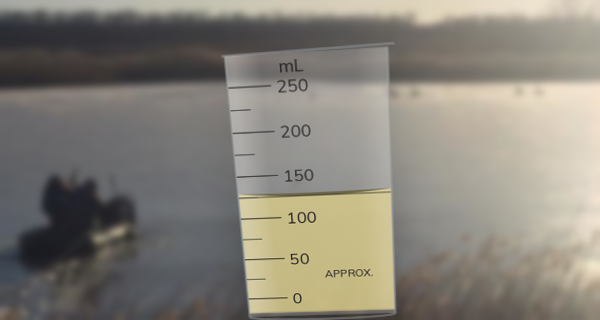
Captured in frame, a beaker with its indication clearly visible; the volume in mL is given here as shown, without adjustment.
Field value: 125 mL
